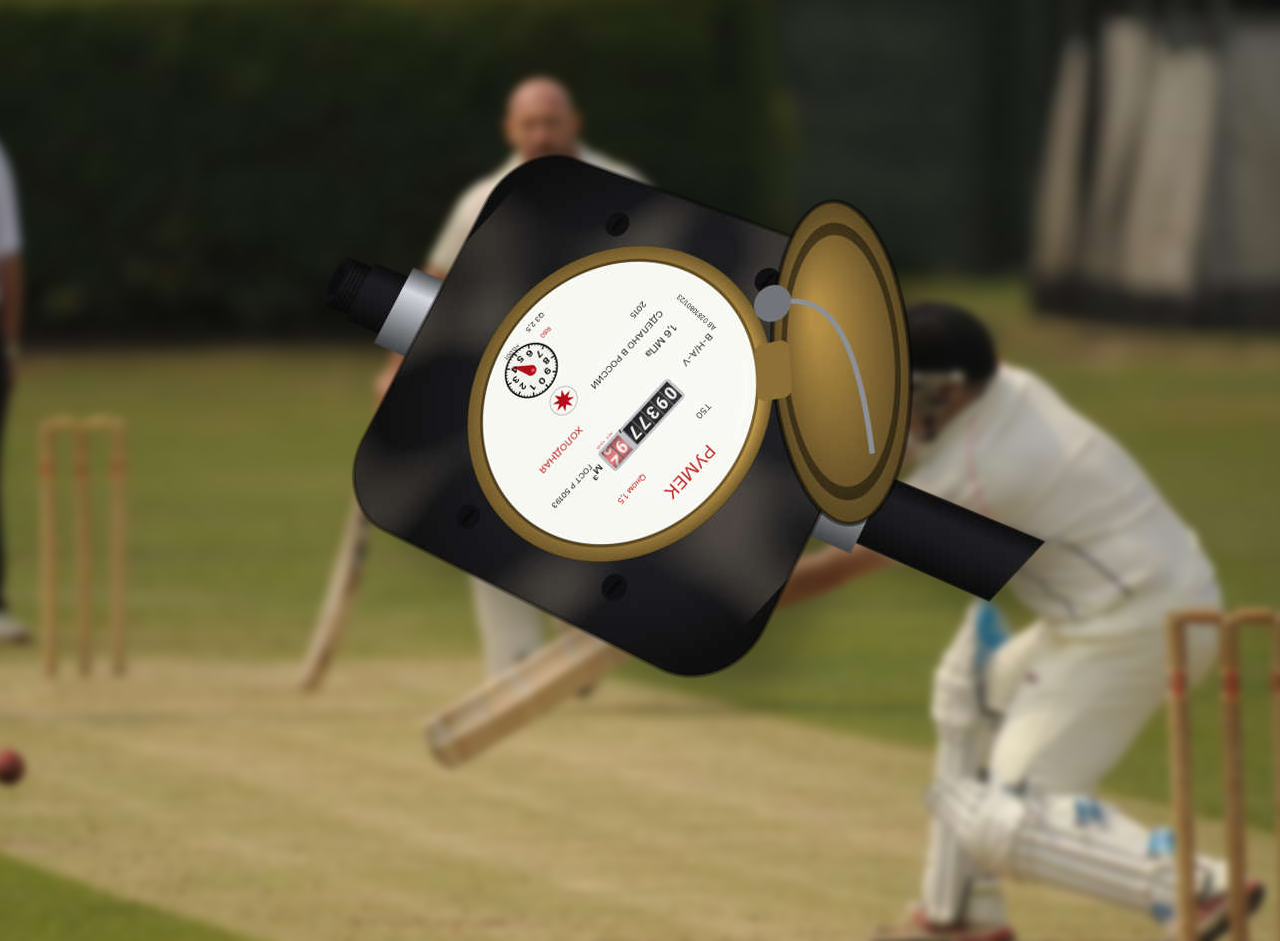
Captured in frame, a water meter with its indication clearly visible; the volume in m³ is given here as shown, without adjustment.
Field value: 9377.924 m³
